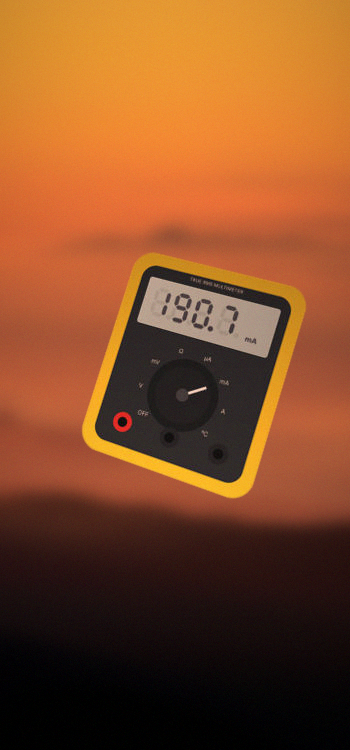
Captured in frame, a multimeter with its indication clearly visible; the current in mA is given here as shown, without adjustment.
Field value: 190.7 mA
